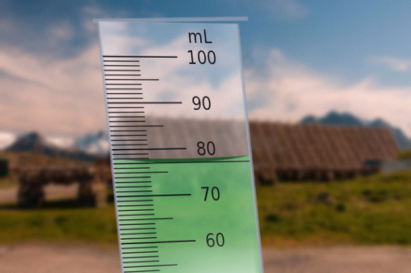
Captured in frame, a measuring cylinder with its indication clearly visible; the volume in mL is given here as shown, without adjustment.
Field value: 77 mL
